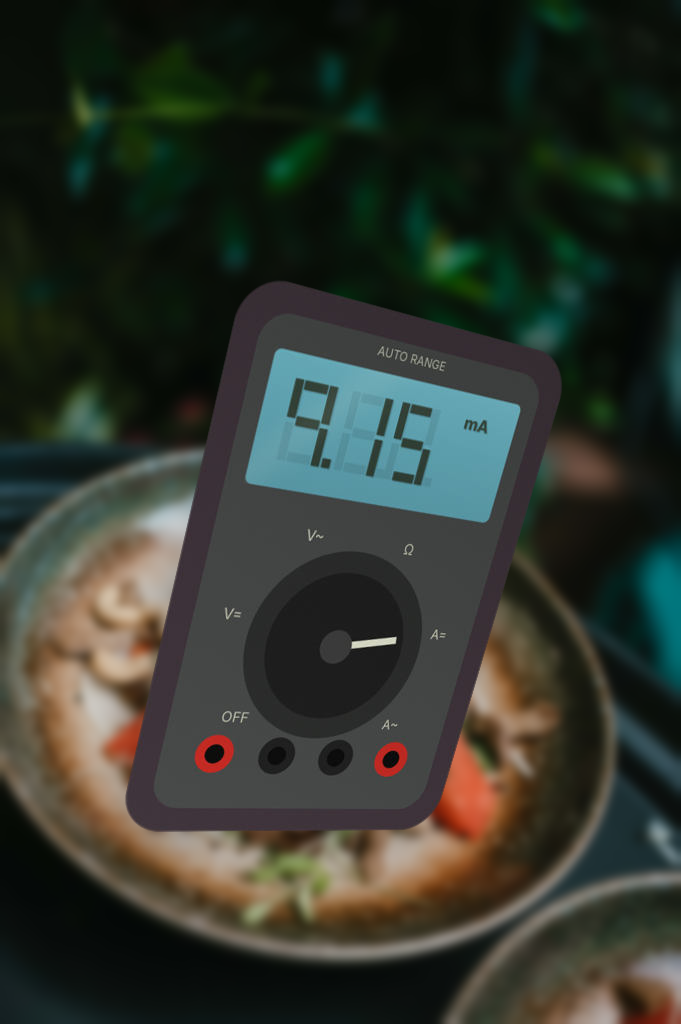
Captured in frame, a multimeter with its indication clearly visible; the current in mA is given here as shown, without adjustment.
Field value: 9.15 mA
